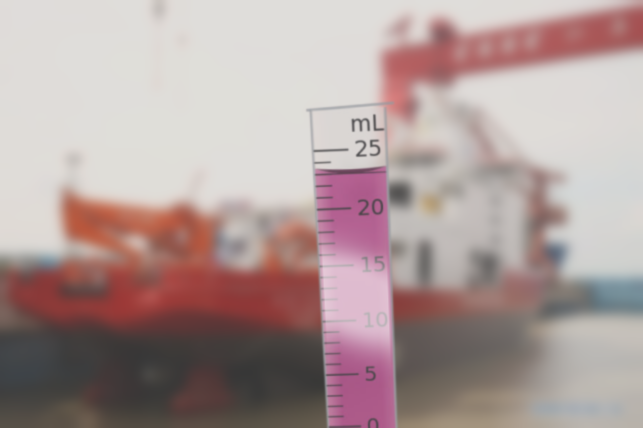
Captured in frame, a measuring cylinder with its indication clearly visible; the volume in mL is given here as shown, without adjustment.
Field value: 23 mL
